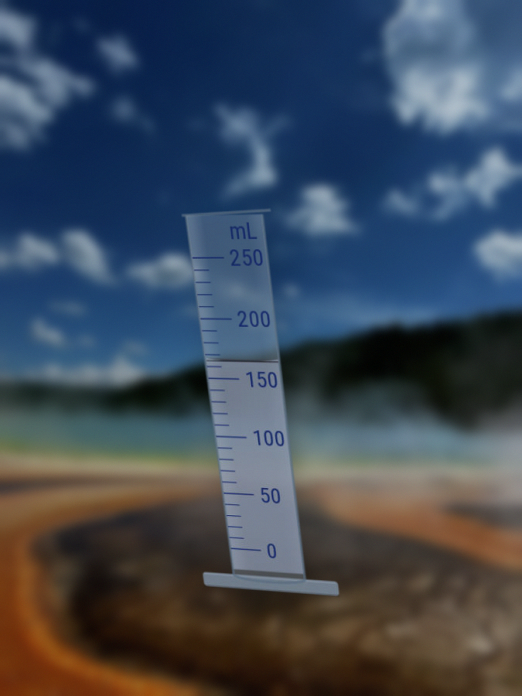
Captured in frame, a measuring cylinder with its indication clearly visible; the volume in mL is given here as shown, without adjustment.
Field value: 165 mL
